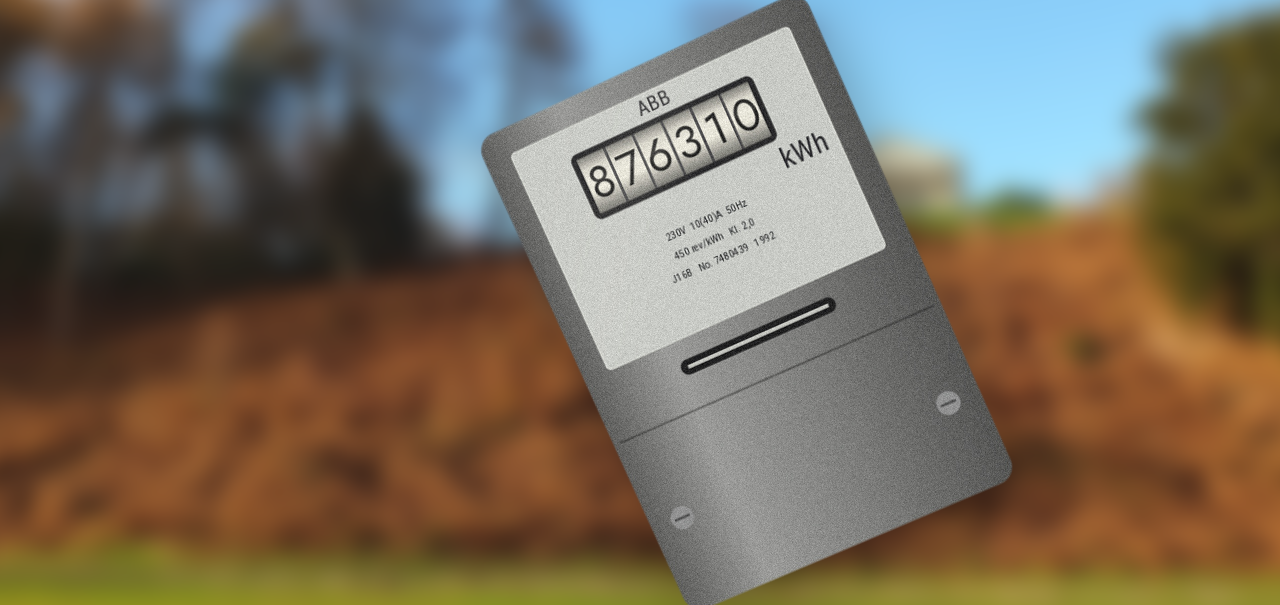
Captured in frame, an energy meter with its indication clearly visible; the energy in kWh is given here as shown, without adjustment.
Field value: 876310 kWh
